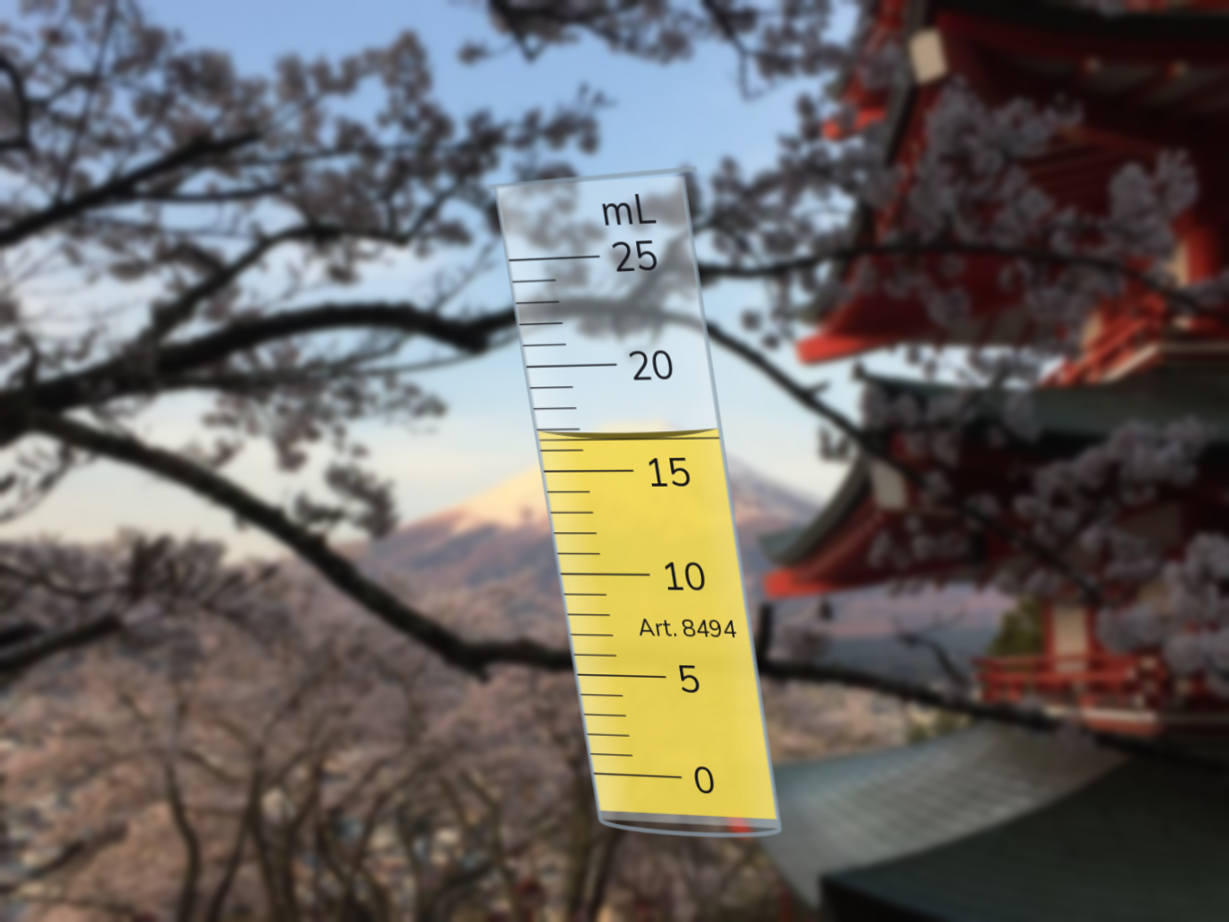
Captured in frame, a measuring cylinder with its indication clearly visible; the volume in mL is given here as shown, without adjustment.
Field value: 16.5 mL
